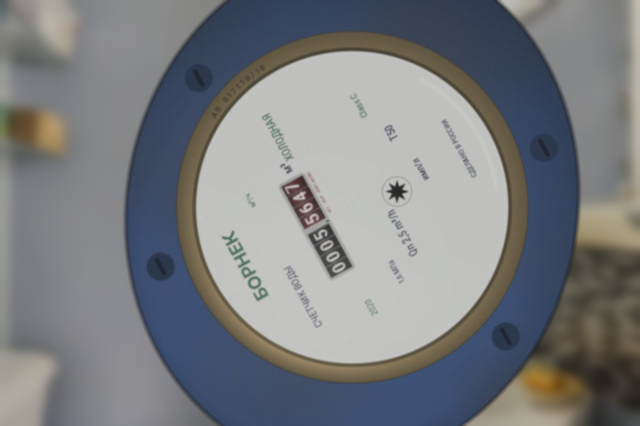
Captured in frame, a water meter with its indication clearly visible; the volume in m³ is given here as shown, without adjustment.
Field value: 5.5647 m³
